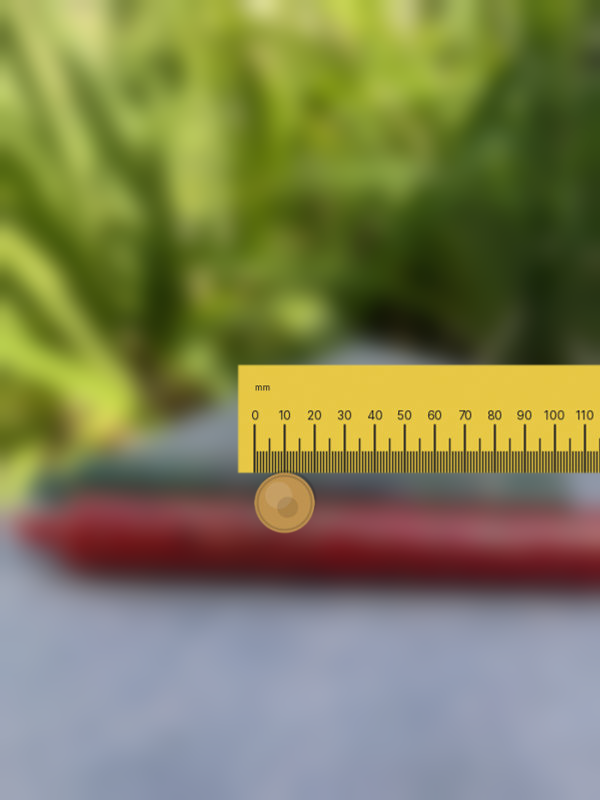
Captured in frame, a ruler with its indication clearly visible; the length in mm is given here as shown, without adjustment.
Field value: 20 mm
